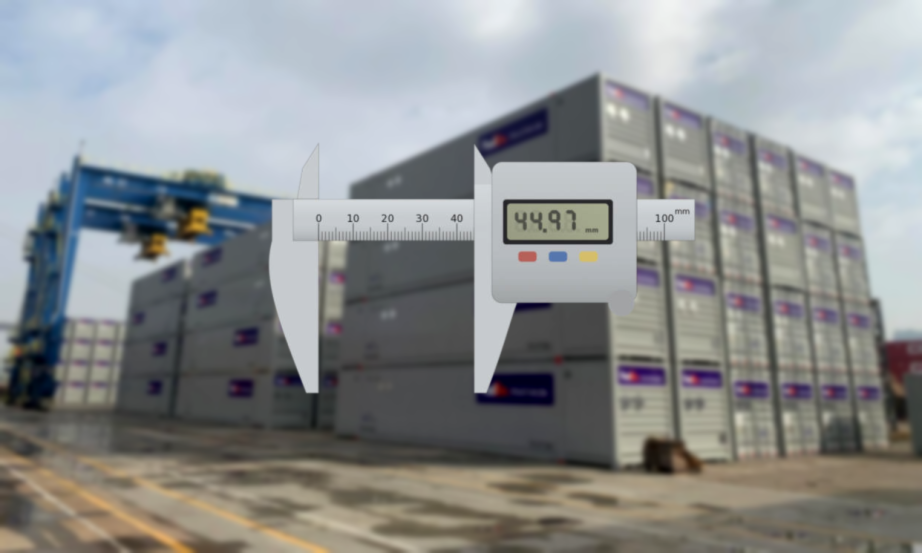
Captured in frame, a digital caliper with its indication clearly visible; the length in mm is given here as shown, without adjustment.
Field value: 44.97 mm
